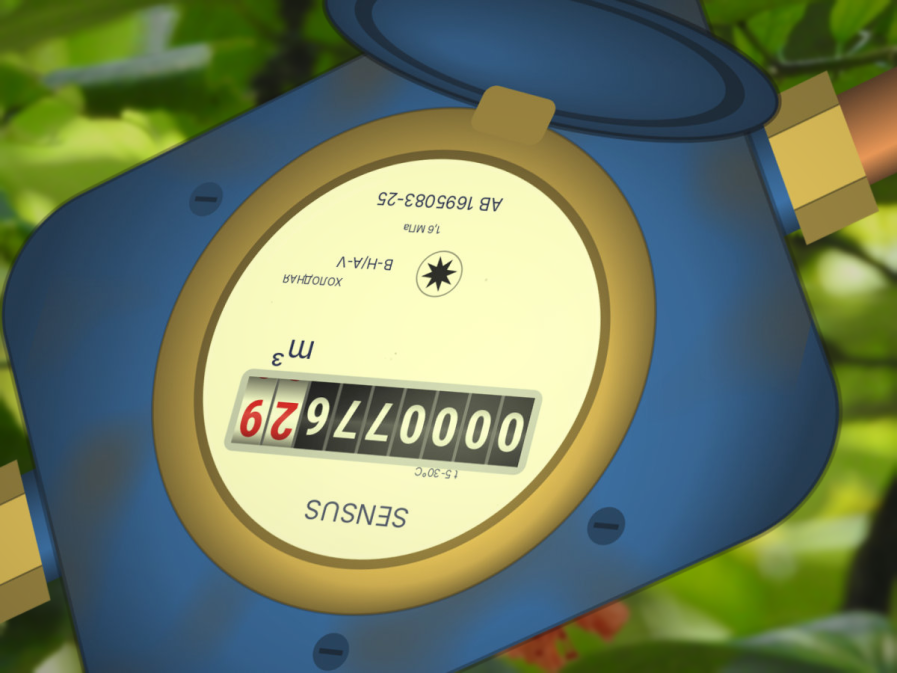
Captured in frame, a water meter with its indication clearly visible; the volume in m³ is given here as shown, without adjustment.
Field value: 776.29 m³
